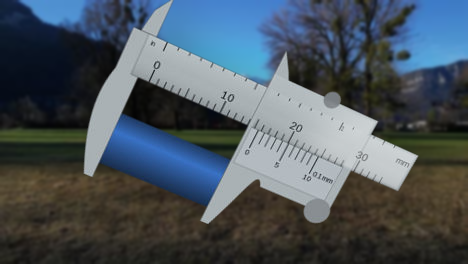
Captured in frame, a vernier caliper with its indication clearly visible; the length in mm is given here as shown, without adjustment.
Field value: 15.6 mm
